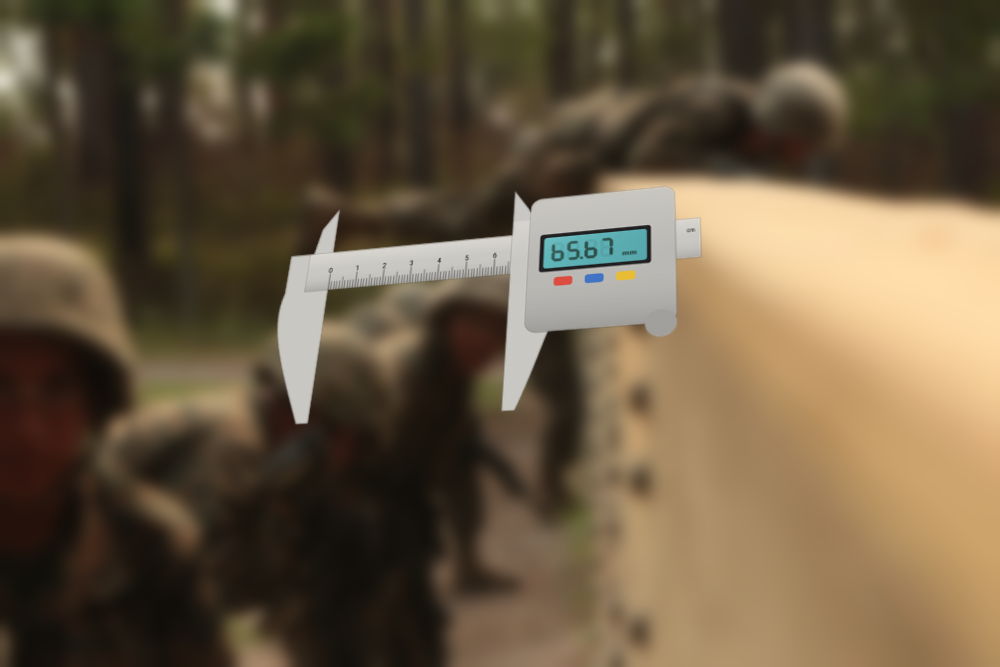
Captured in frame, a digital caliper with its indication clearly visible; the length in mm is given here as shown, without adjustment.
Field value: 65.67 mm
